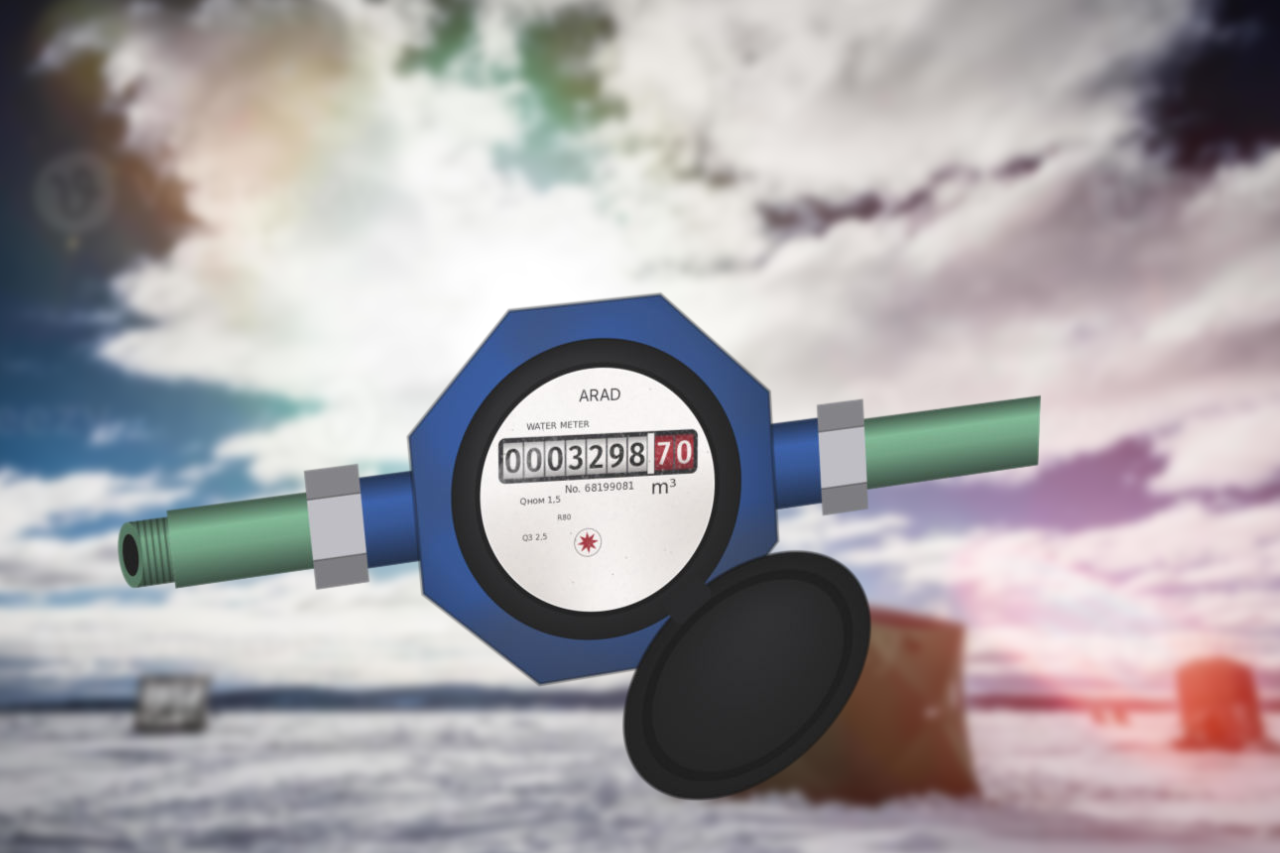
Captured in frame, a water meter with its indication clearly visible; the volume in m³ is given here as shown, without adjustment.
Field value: 3298.70 m³
